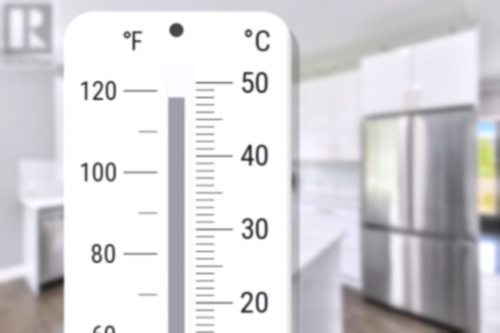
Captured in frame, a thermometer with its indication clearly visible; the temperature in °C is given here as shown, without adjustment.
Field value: 48 °C
